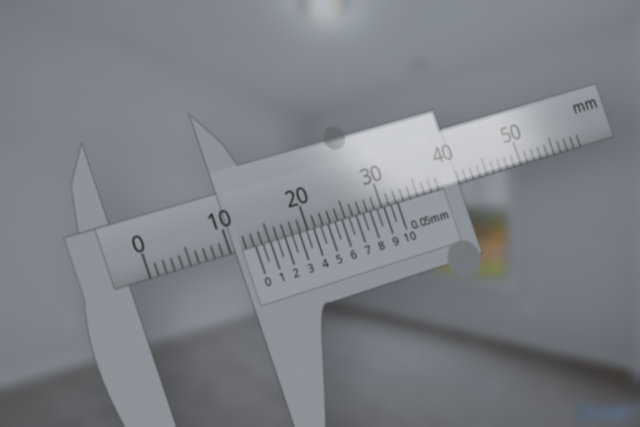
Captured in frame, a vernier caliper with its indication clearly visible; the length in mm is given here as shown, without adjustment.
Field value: 13.2 mm
